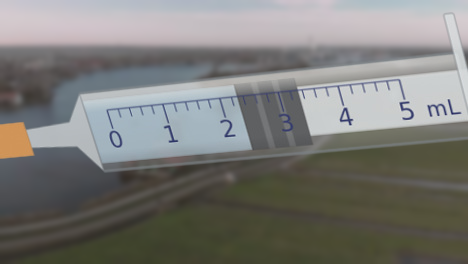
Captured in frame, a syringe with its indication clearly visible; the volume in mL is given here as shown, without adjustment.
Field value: 2.3 mL
